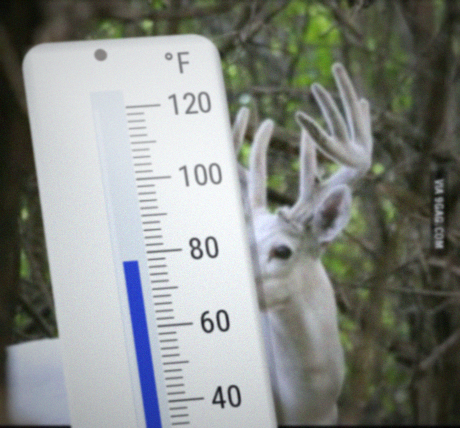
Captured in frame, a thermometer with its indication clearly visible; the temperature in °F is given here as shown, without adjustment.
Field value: 78 °F
